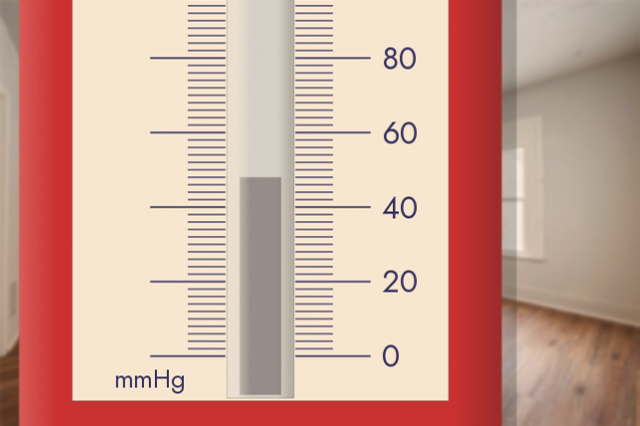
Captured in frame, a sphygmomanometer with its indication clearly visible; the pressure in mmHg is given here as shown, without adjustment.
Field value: 48 mmHg
